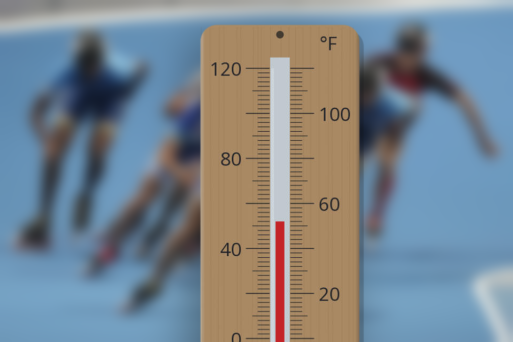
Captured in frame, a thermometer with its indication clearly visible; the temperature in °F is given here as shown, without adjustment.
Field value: 52 °F
